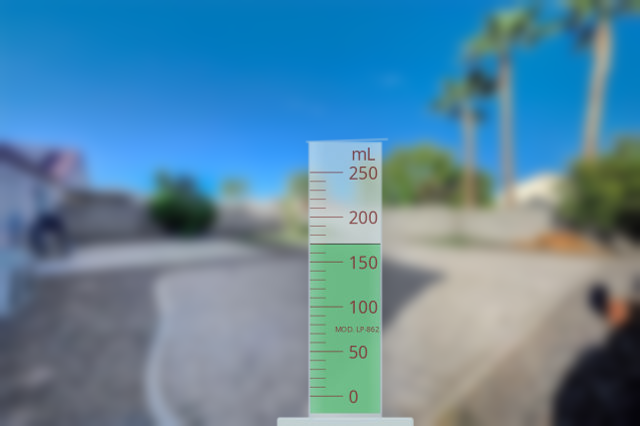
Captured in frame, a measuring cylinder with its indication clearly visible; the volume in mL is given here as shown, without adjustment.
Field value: 170 mL
